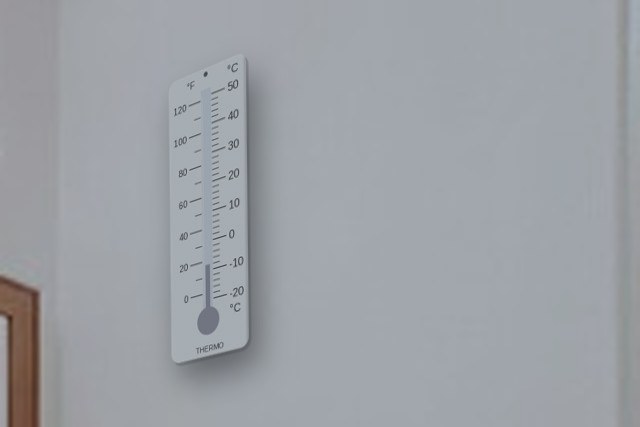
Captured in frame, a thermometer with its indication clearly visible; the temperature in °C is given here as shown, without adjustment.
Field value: -8 °C
